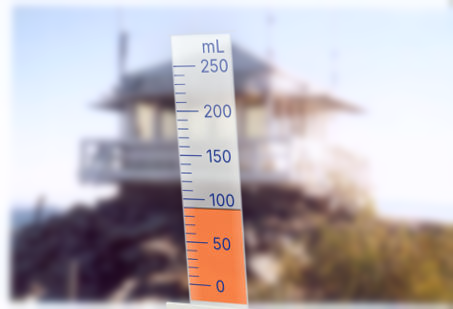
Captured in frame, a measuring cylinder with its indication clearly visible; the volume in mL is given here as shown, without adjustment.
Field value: 90 mL
